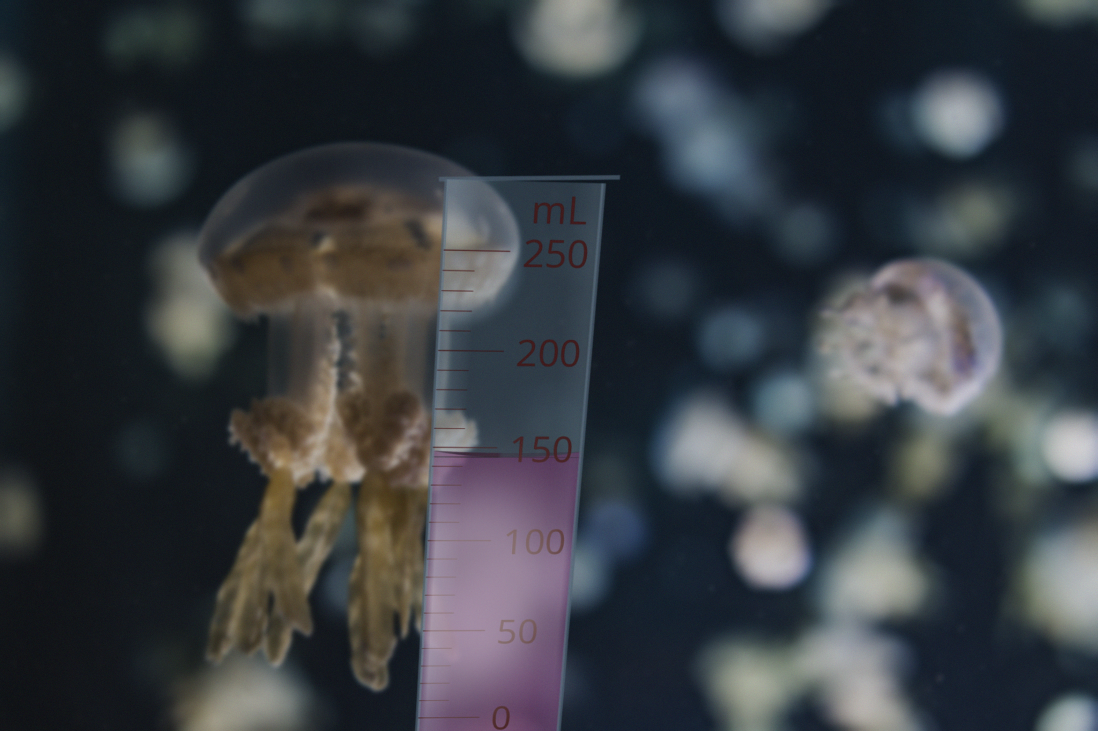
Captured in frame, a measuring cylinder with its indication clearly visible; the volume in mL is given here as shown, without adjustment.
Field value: 145 mL
